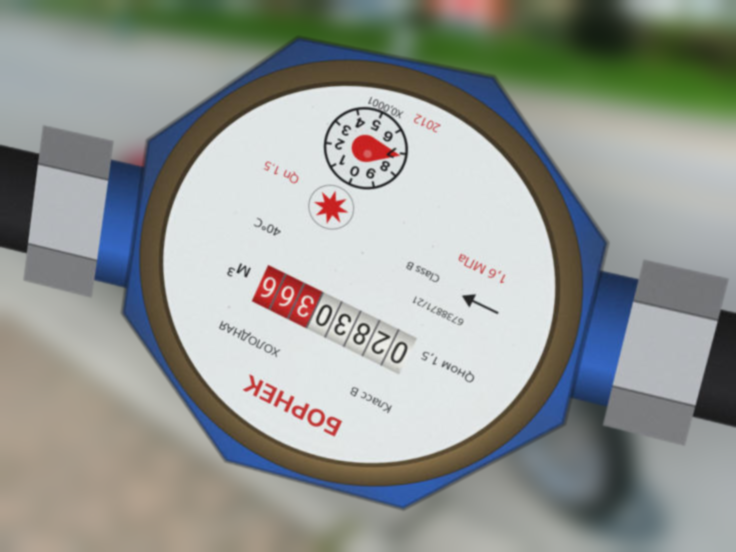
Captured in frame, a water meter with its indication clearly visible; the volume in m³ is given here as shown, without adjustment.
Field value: 2830.3667 m³
